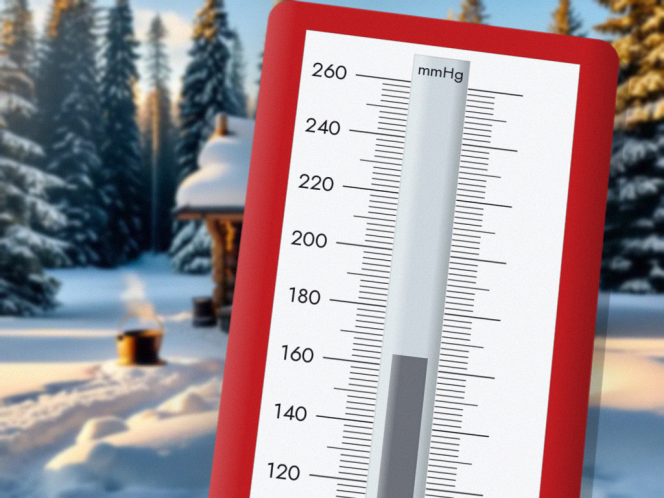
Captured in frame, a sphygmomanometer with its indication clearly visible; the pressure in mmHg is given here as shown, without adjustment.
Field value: 164 mmHg
